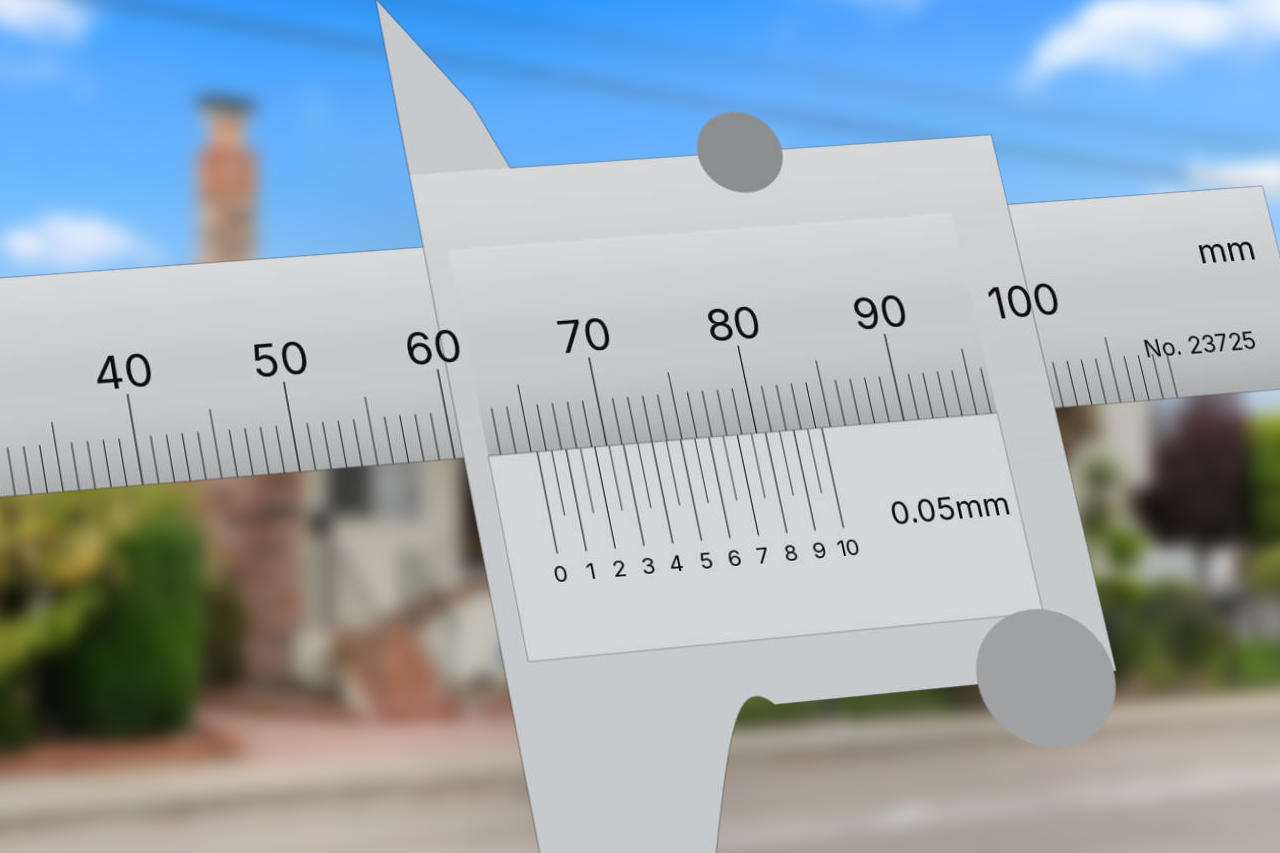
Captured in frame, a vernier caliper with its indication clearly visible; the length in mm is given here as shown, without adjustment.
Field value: 65.4 mm
